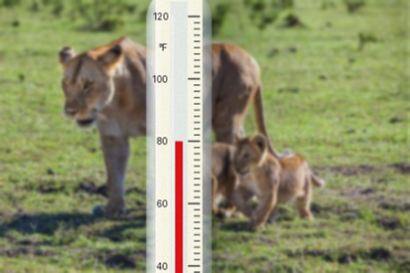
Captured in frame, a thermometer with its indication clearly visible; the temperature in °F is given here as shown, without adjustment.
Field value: 80 °F
